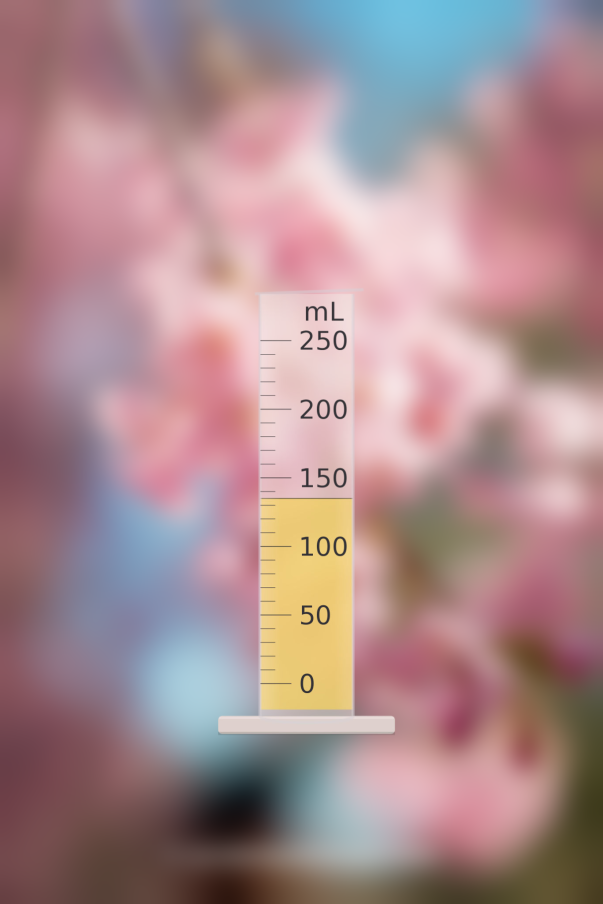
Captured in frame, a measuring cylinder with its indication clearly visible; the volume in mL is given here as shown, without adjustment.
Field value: 135 mL
